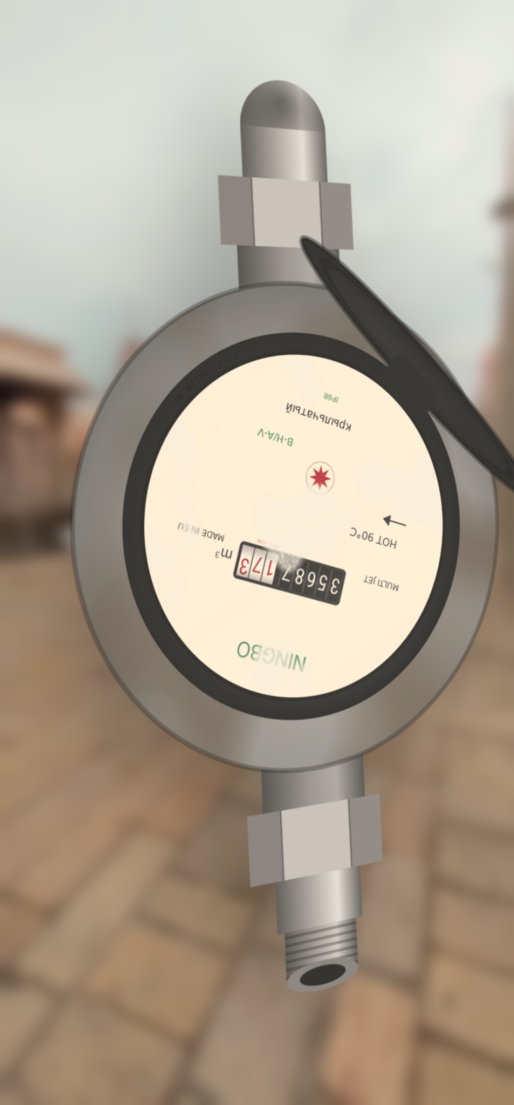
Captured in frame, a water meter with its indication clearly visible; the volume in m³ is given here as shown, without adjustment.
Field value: 35687.173 m³
